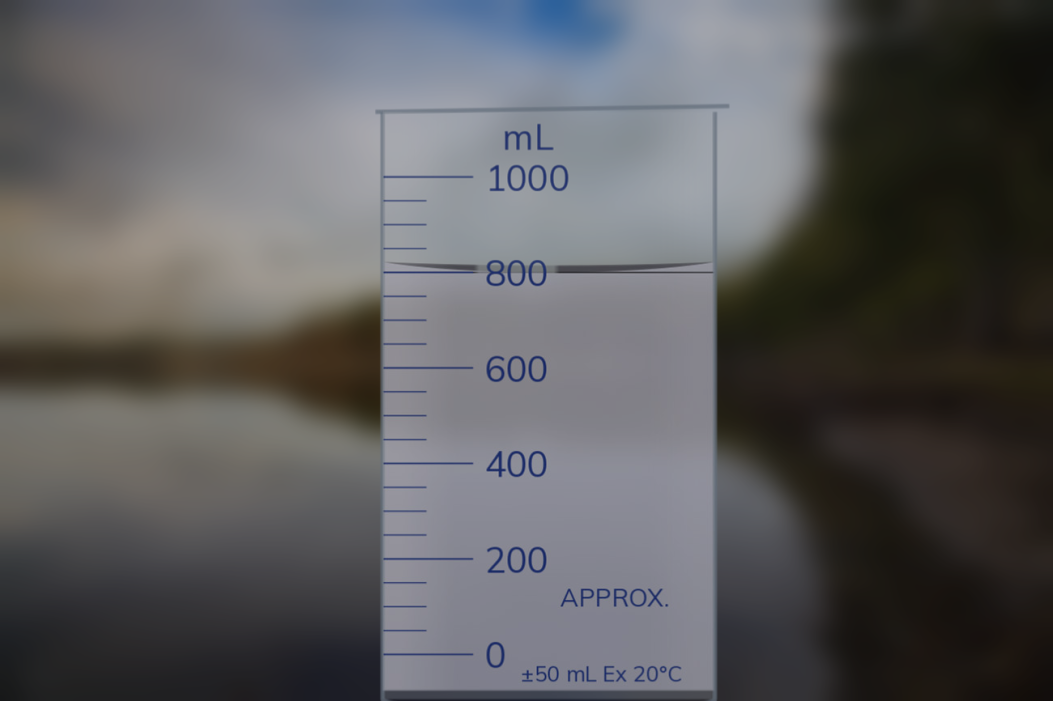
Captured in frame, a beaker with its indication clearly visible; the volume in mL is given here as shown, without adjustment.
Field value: 800 mL
